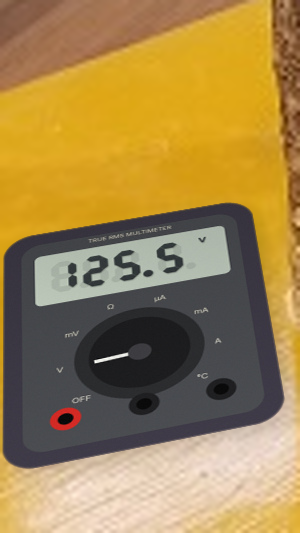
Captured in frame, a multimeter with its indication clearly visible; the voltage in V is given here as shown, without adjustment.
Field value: 125.5 V
